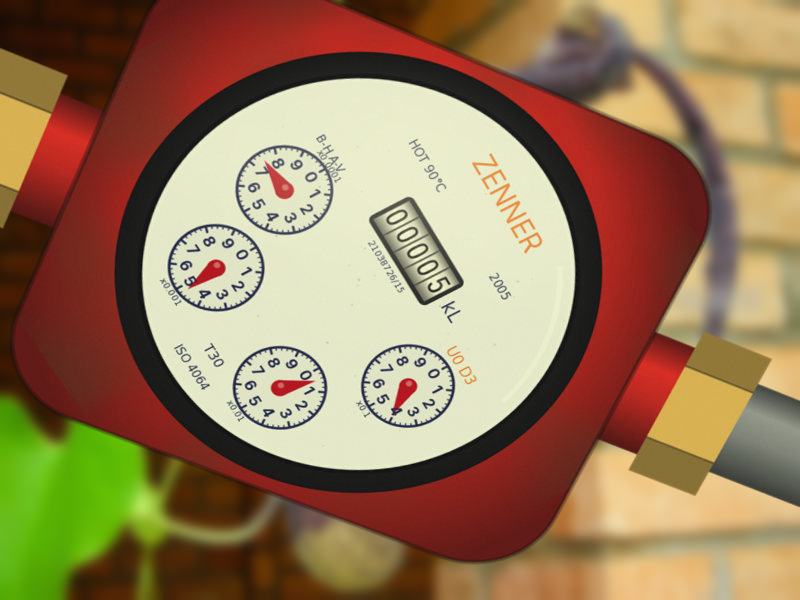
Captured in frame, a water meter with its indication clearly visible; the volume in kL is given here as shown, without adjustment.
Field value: 5.4047 kL
